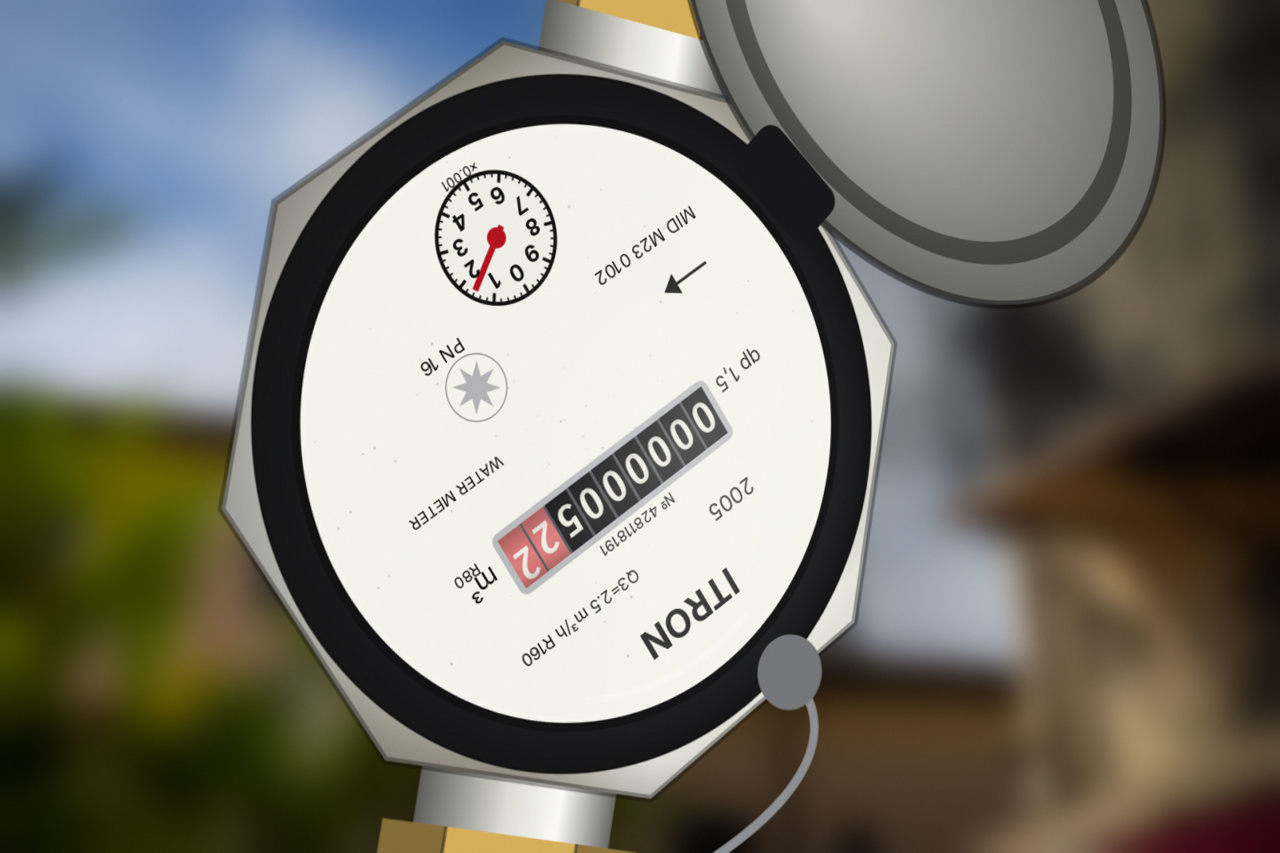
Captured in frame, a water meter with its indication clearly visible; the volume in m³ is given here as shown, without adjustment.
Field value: 5.221 m³
